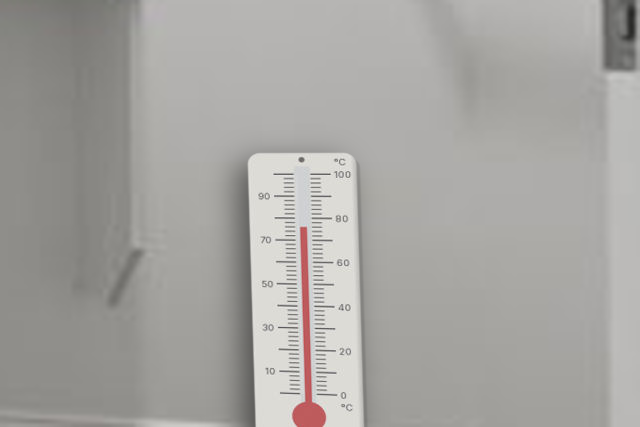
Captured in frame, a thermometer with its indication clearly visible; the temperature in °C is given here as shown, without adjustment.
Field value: 76 °C
